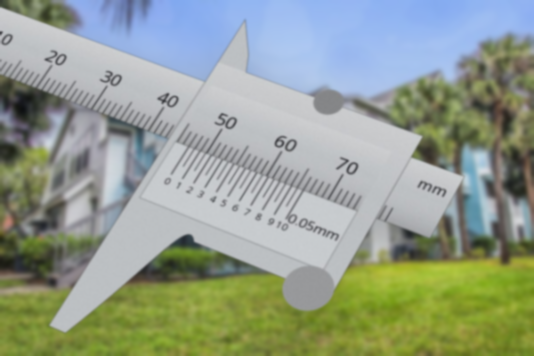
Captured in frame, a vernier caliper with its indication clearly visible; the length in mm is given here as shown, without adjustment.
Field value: 47.0 mm
